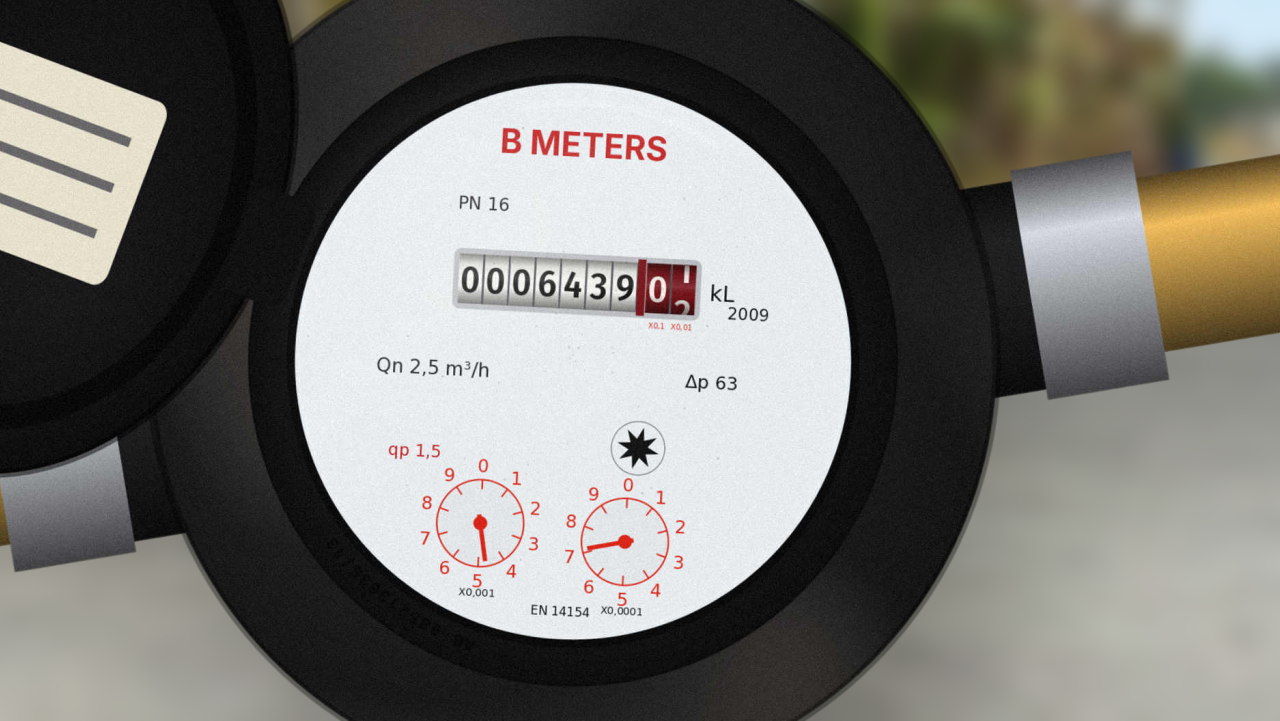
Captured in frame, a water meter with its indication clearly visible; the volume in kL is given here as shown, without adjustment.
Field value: 6439.0147 kL
